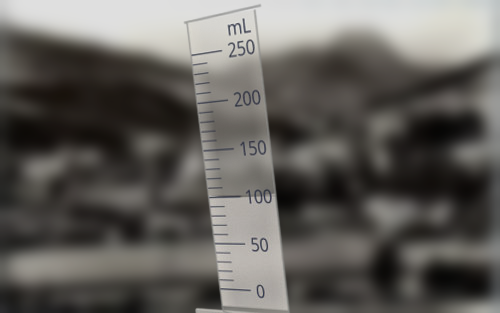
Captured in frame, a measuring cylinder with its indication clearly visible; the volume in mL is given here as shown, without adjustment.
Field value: 100 mL
